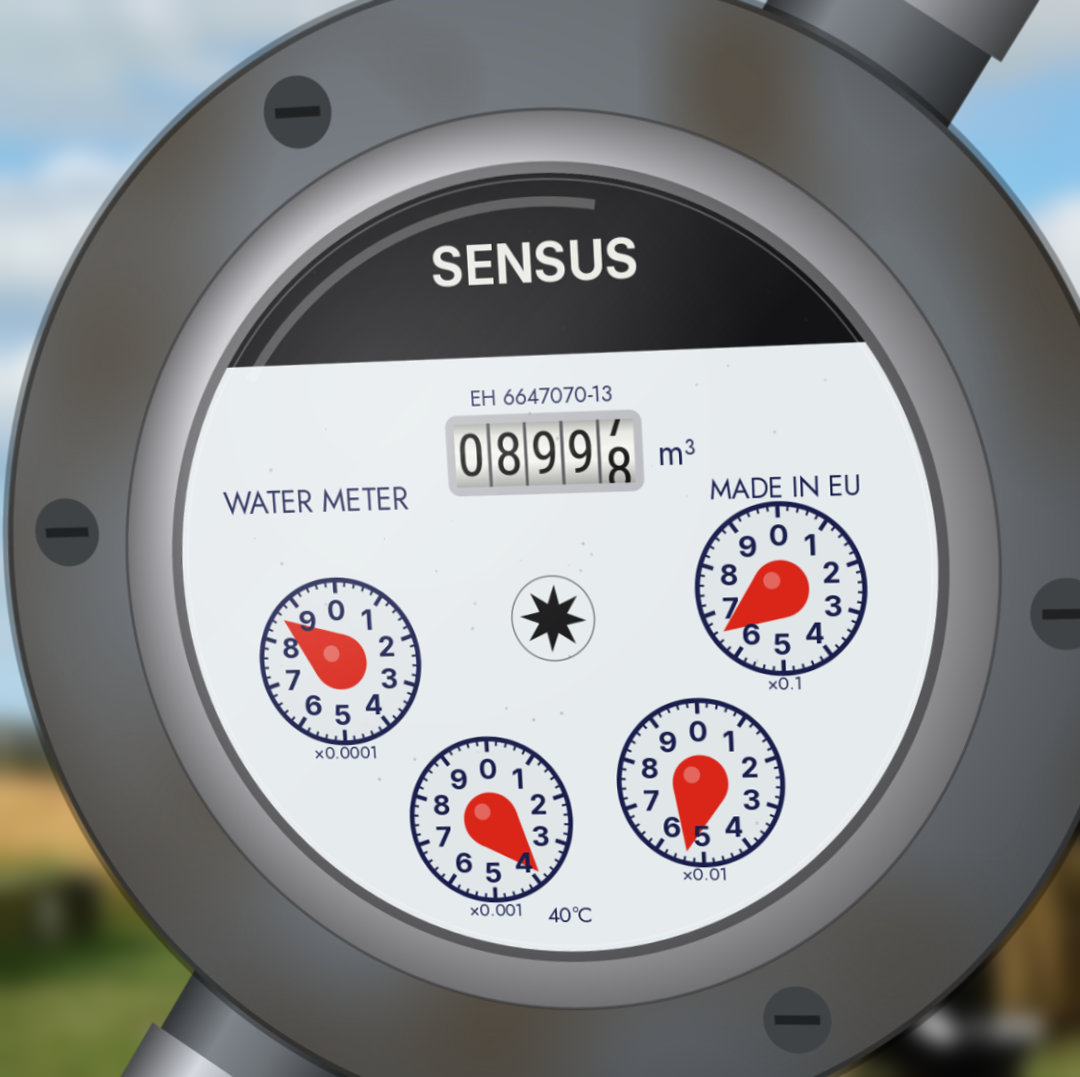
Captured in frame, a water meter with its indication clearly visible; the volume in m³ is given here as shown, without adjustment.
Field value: 8997.6538 m³
